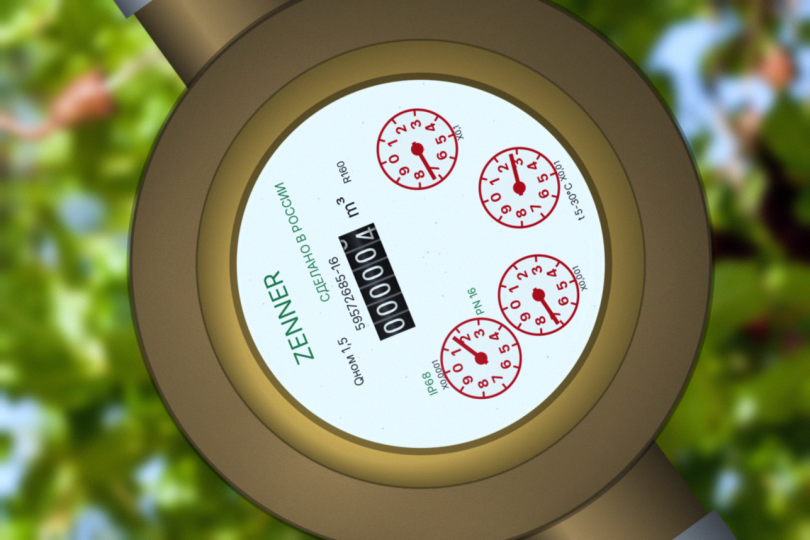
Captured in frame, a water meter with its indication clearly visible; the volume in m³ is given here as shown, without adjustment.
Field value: 3.7271 m³
